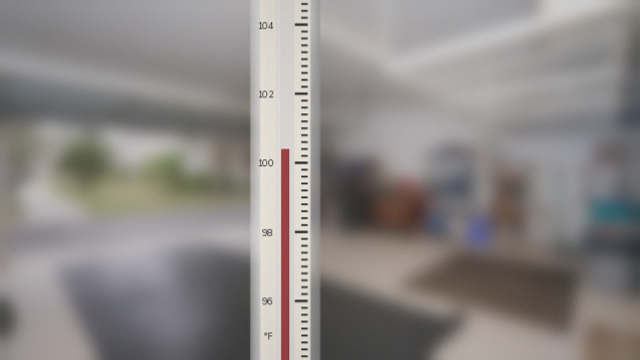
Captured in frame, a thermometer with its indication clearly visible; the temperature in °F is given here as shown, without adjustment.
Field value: 100.4 °F
